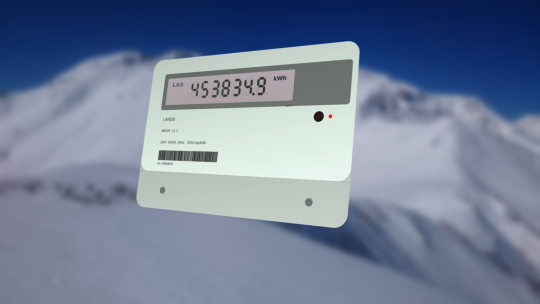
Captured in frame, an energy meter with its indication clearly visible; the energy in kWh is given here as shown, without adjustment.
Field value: 453834.9 kWh
